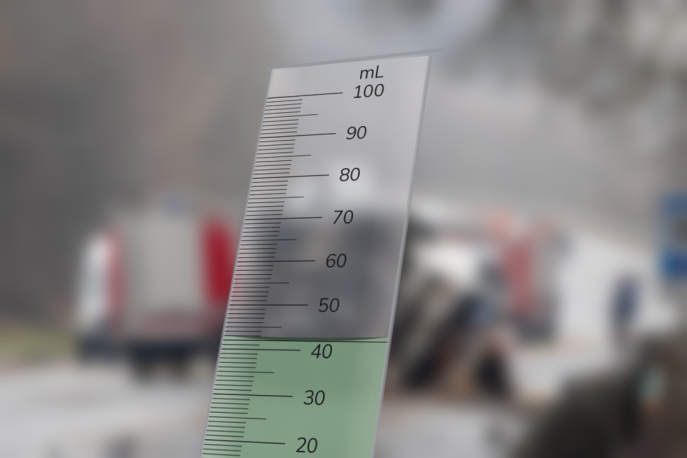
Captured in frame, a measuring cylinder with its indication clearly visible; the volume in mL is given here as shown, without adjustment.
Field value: 42 mL
